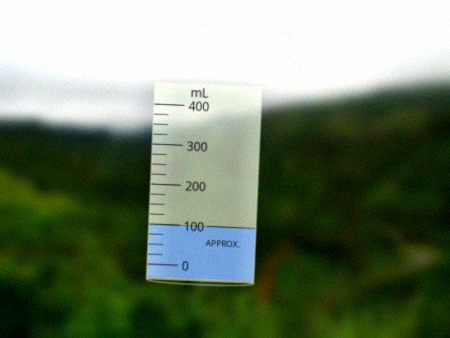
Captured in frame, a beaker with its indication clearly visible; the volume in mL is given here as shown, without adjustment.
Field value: 100 mL
